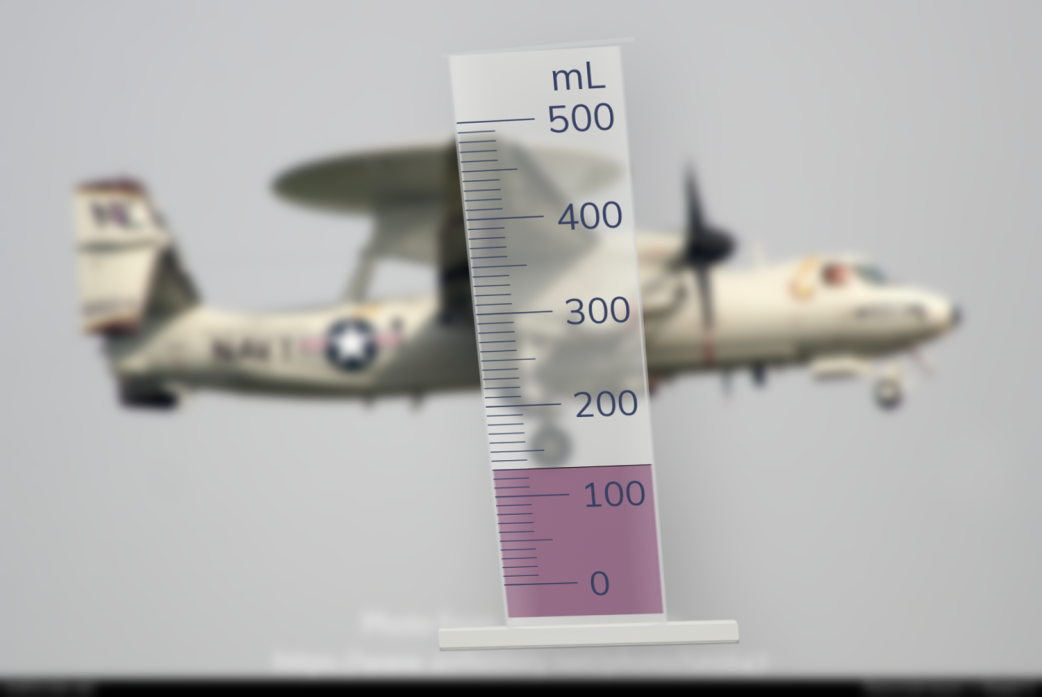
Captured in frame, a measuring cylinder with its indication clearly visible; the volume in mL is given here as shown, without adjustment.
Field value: 130 mL
